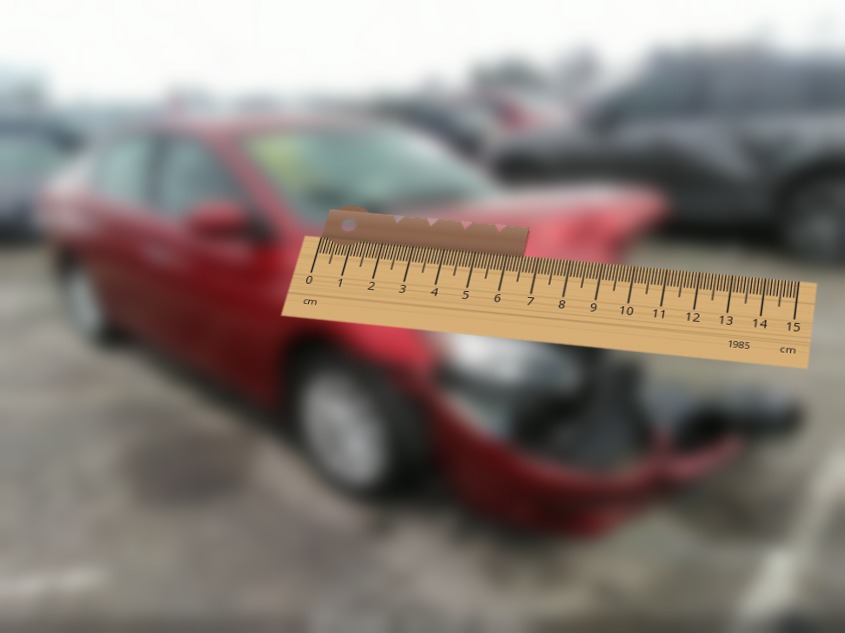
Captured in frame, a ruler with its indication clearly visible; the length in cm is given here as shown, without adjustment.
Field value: 6.5 cm
